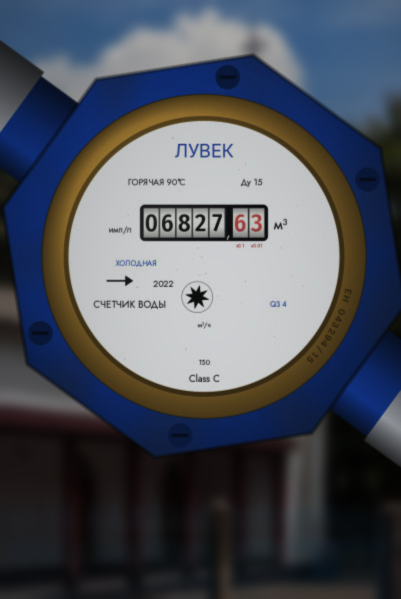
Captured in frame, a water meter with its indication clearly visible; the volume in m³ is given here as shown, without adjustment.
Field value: 6827.63 m³
